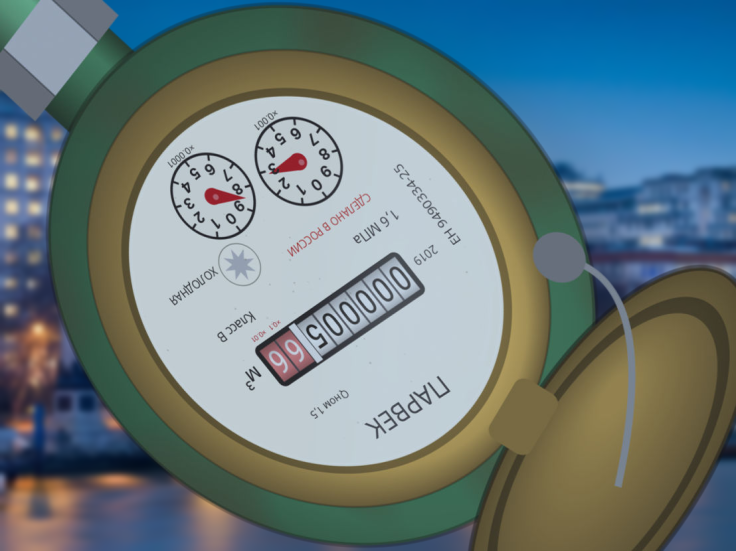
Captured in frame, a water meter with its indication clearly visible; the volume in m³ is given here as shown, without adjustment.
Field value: 5.6628 m³
